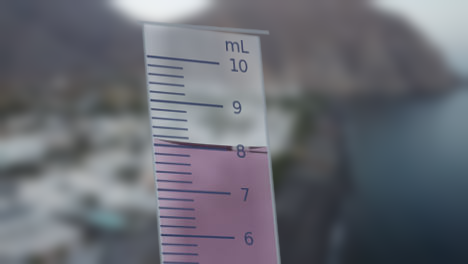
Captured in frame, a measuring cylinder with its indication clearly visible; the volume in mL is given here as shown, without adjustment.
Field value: 8 mL
